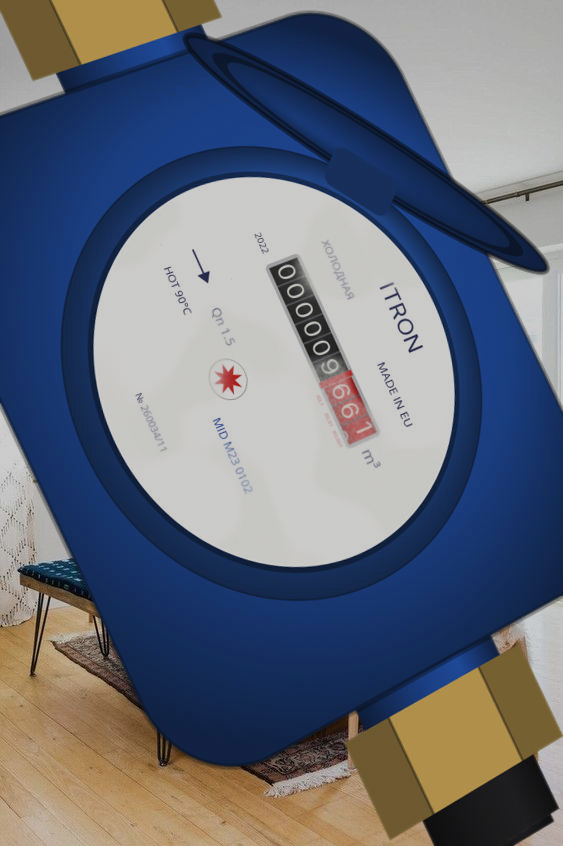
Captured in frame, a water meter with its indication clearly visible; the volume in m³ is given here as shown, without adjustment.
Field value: 9.661 m³
